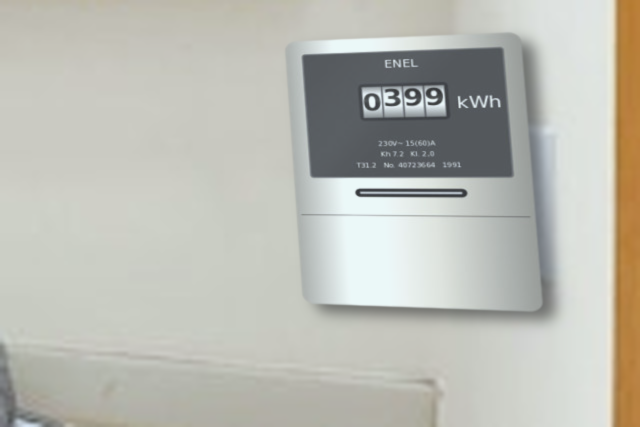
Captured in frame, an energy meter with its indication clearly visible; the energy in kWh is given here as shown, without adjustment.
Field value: 399 kWh
